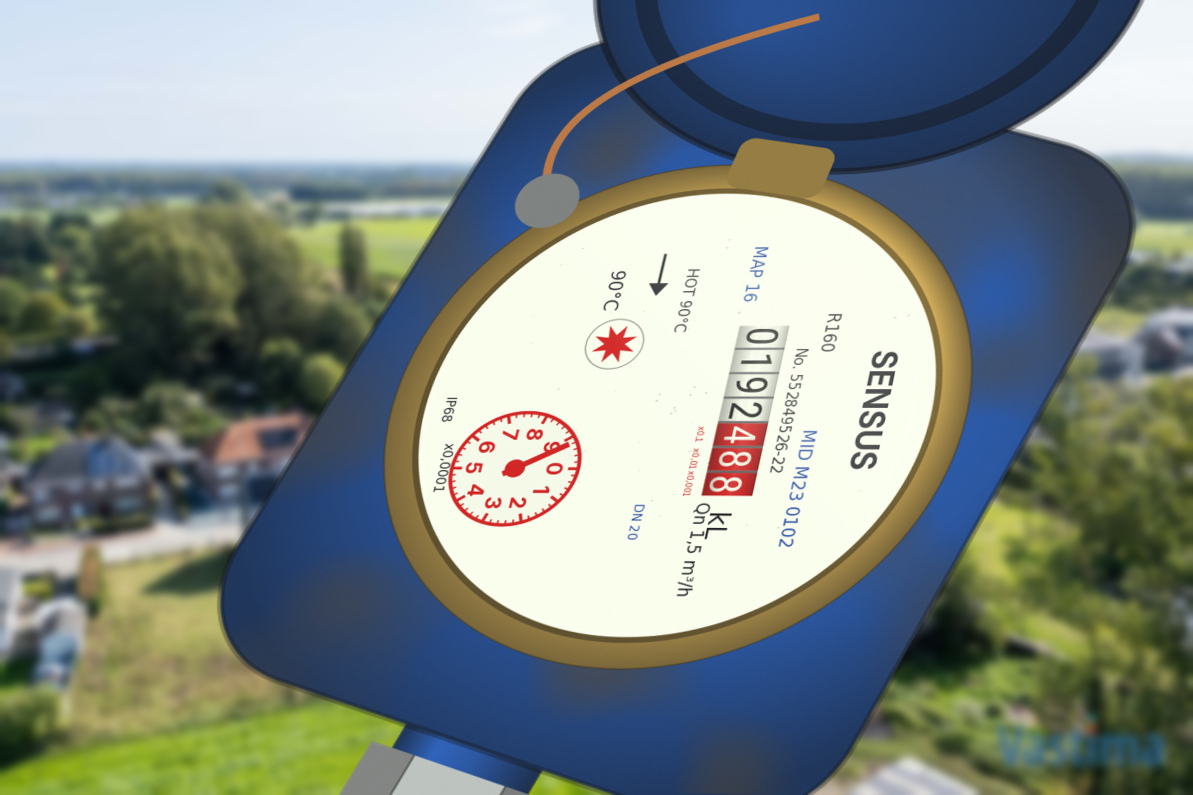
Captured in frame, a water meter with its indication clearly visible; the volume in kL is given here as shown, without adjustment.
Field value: 192.4879 kL
